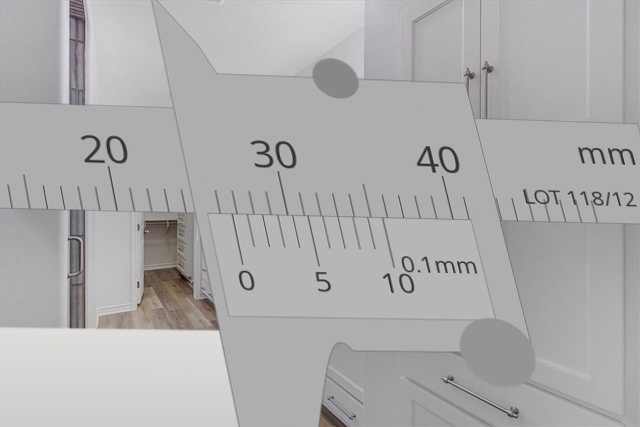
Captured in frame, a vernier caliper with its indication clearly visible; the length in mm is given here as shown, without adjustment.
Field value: 26.7 mm
